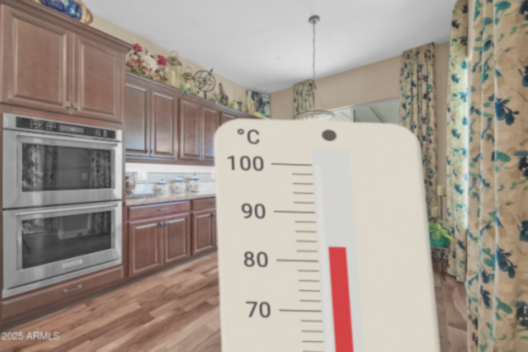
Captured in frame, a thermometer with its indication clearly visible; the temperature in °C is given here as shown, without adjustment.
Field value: 83 °C
